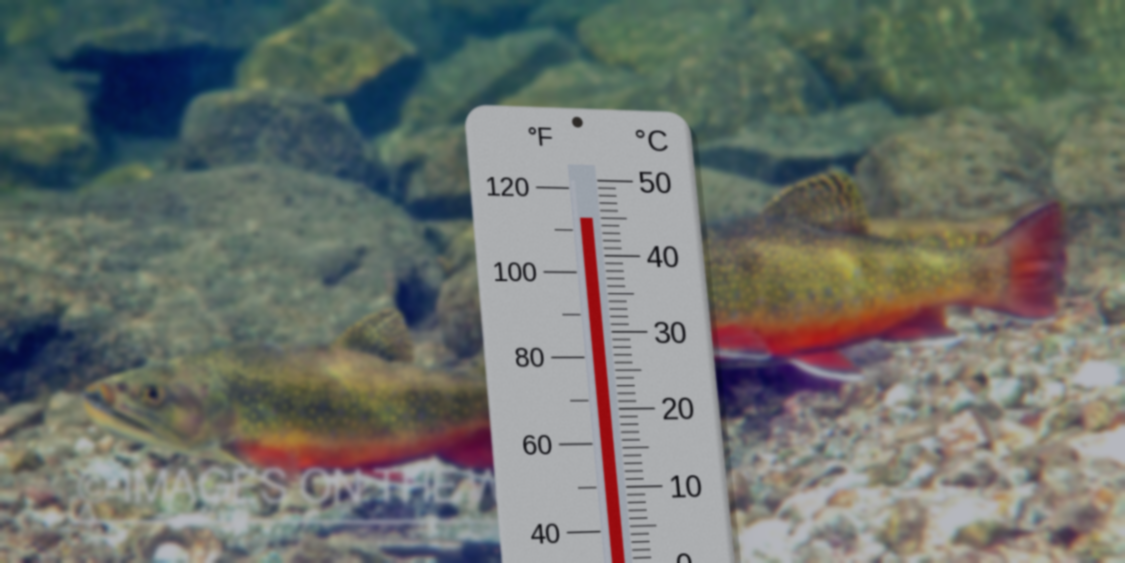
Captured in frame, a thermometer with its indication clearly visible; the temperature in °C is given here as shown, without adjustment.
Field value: 45 °C
